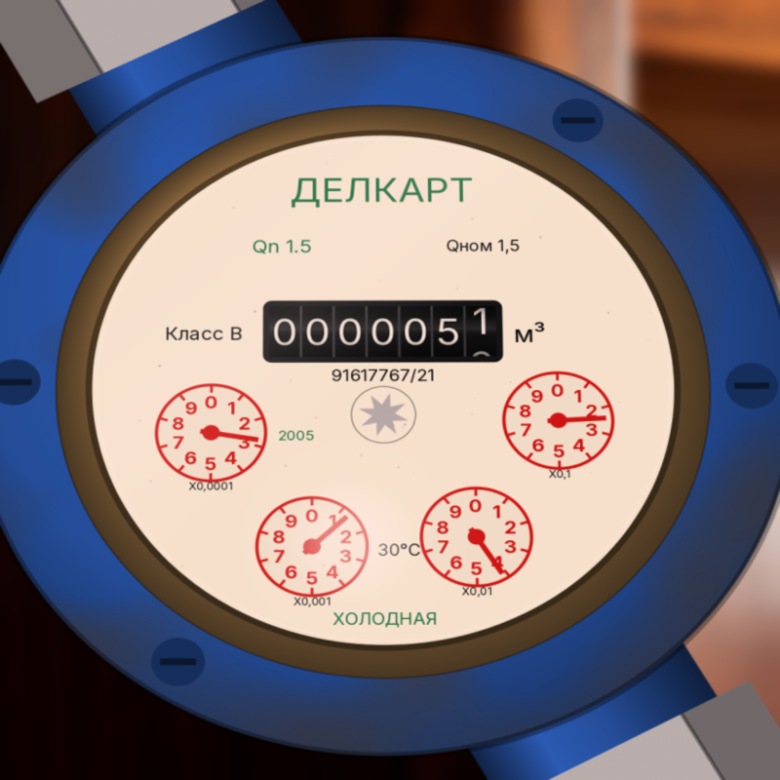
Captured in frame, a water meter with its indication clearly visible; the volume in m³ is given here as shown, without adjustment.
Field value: 51.2412 m³
